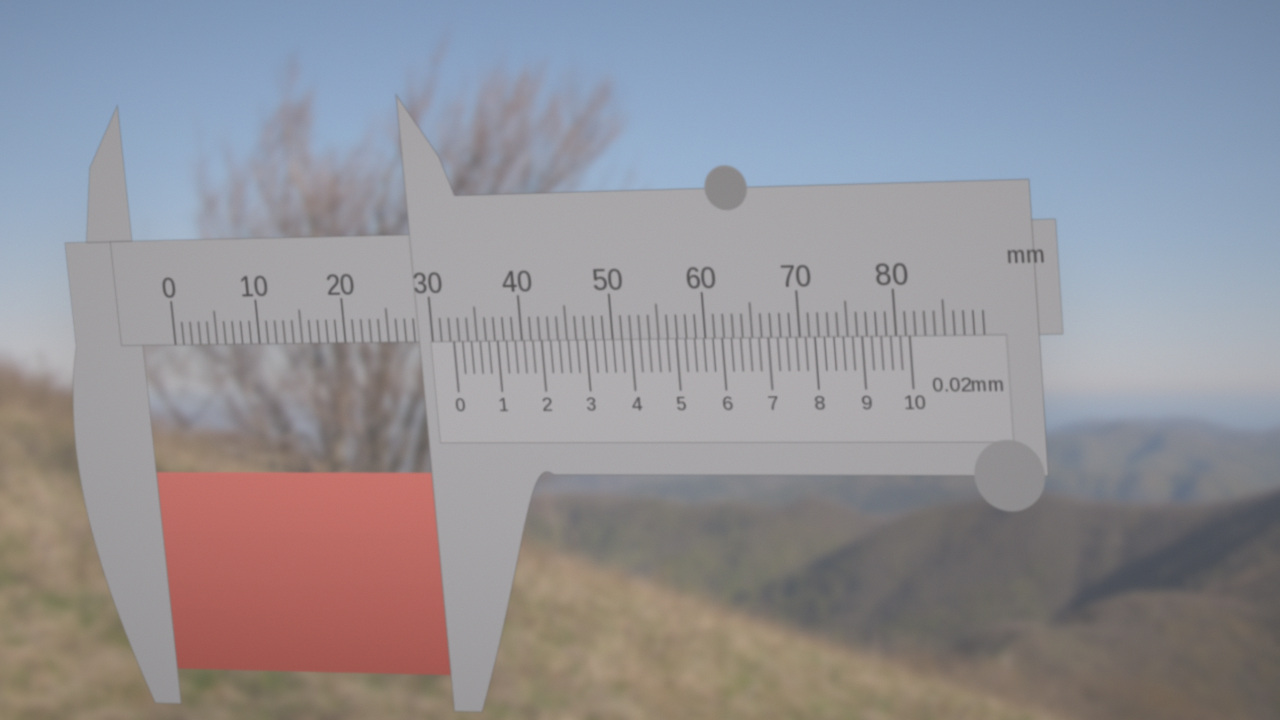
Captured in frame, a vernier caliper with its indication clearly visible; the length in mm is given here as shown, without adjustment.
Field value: 32.4 mm
